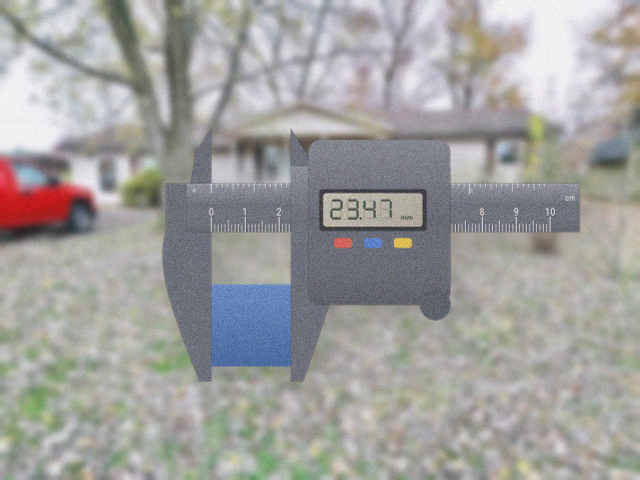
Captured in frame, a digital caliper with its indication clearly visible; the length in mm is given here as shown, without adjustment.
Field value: 23.47 mm
